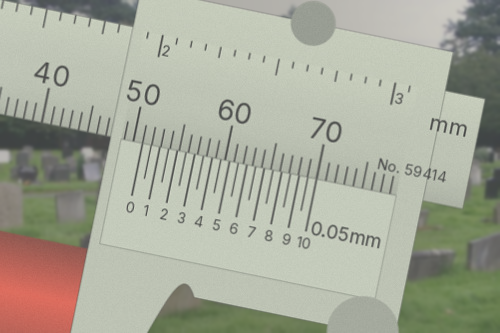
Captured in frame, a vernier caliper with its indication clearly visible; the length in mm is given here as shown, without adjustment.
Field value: 51.0 mm
